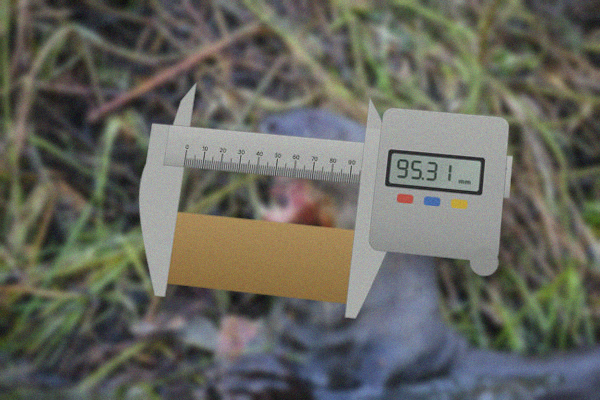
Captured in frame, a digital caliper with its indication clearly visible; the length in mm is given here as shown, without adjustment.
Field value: 95.31 mm
